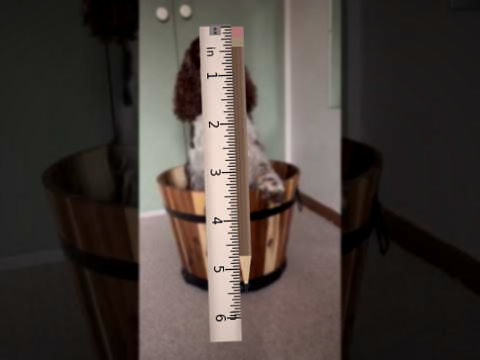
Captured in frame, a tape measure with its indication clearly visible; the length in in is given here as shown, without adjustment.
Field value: 5.5 in
